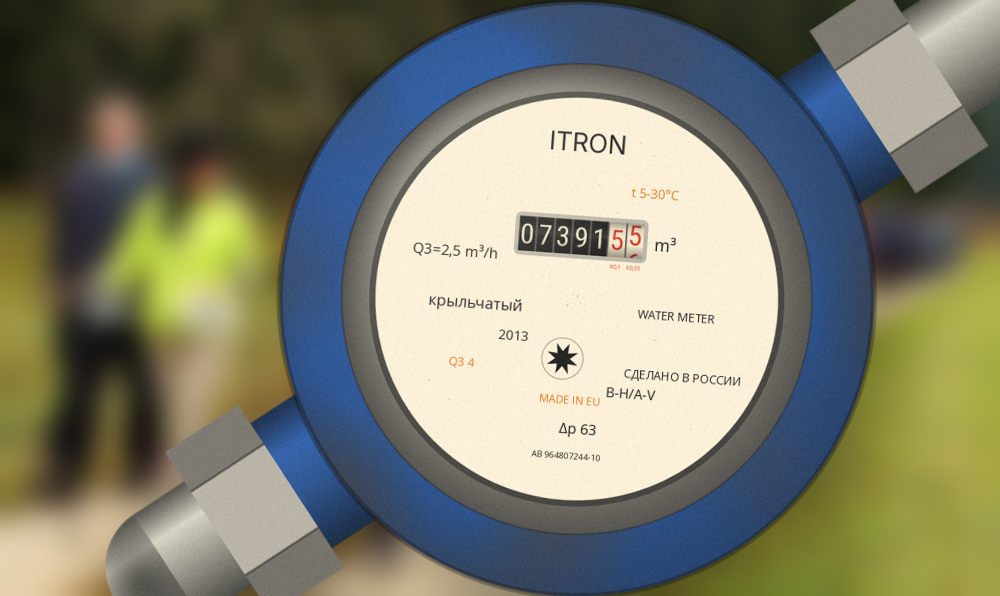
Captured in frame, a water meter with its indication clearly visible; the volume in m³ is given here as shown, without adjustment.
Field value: 7391.55 m³
